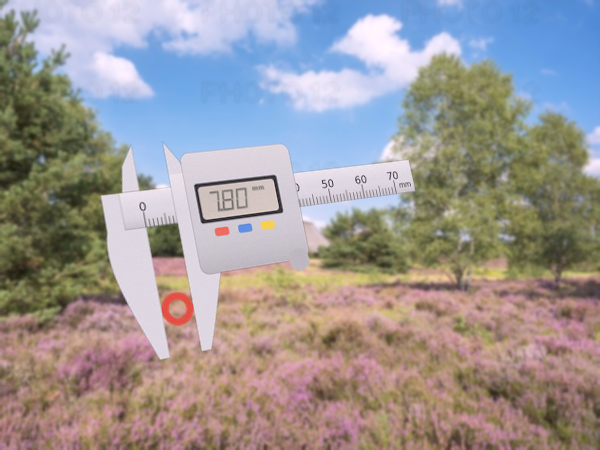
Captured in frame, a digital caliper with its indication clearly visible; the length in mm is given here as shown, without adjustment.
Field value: 7.80 mm
